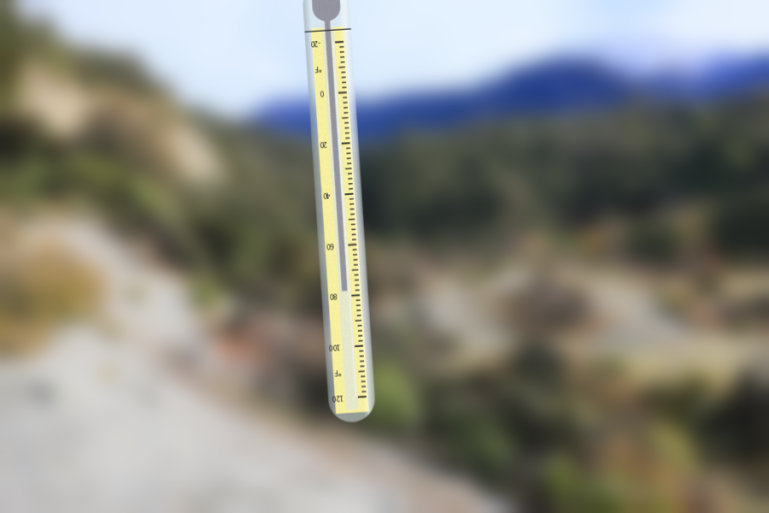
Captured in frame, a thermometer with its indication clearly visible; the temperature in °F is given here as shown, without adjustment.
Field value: 78 °F
